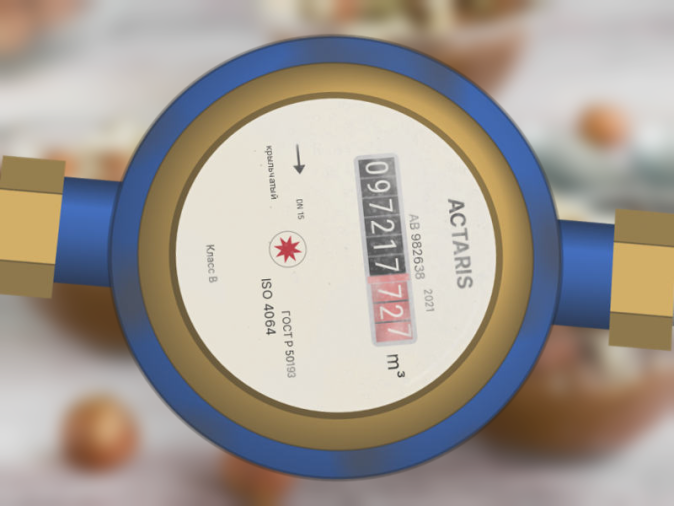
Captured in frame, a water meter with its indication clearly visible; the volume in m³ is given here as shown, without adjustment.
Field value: 97217.727 m³
